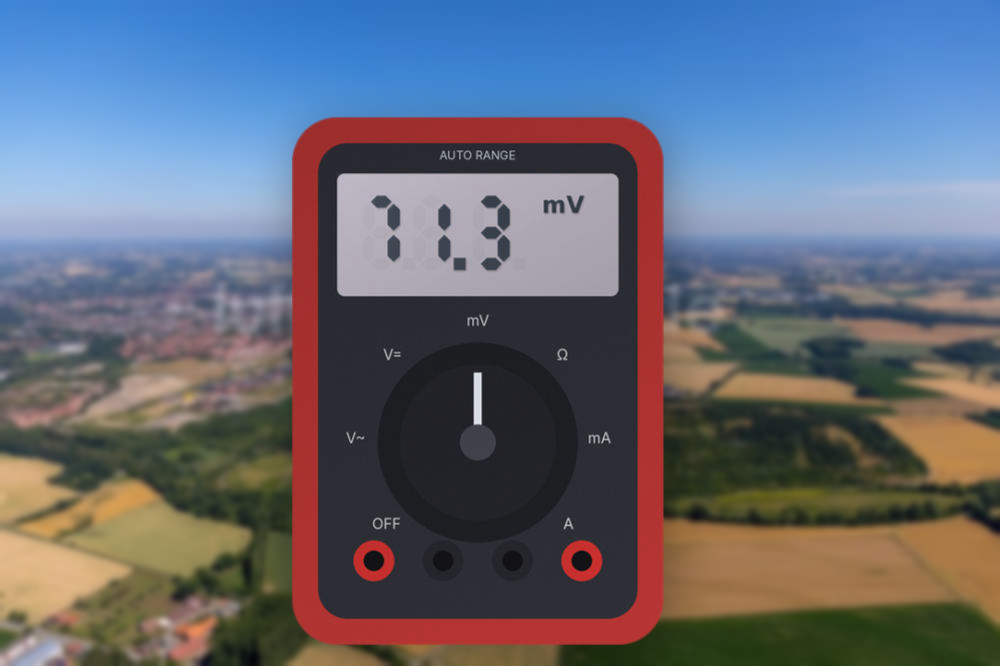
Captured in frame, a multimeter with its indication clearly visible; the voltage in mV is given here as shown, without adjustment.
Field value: 71.3 mV
